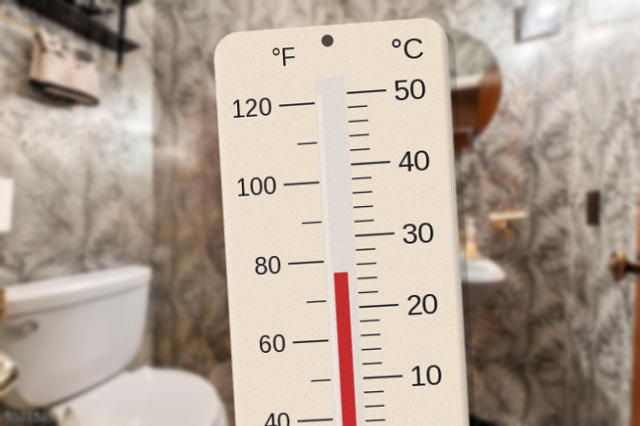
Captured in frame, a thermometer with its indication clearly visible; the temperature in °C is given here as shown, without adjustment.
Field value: 25 °C
